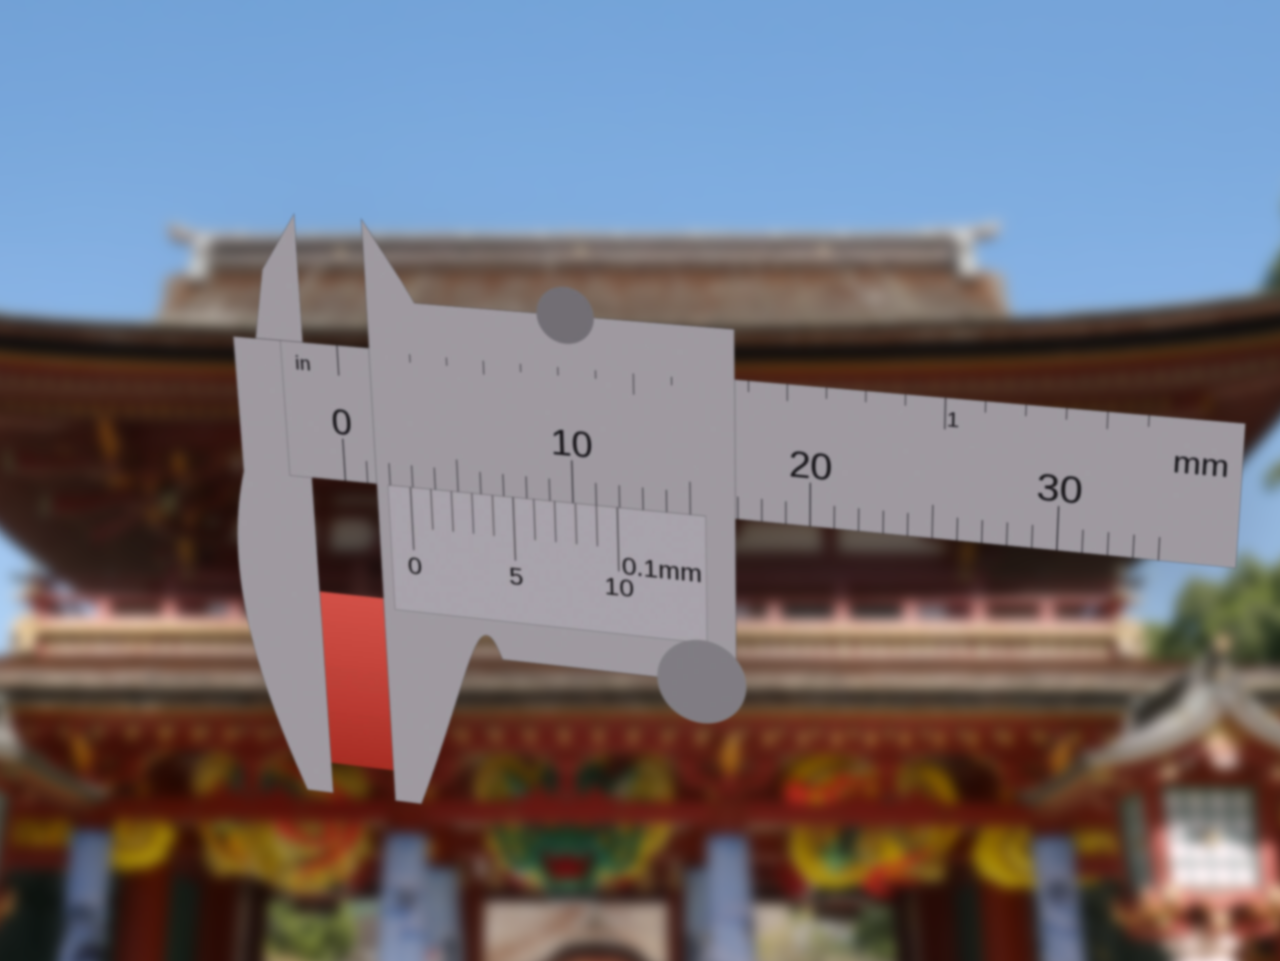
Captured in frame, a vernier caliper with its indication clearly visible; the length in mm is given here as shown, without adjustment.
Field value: 2.9 mm
